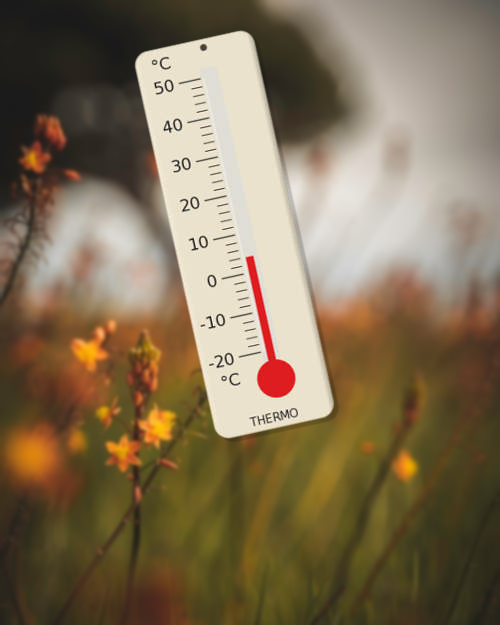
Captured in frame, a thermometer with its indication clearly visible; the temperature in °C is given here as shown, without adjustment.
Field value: 4 °C
